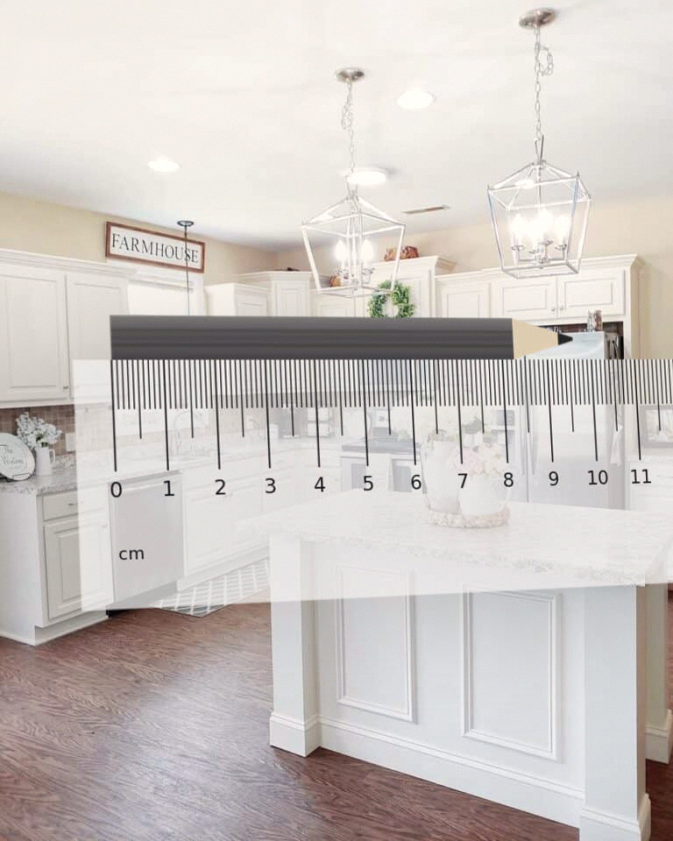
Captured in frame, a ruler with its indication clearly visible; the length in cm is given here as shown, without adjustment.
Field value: 9.6 cm
